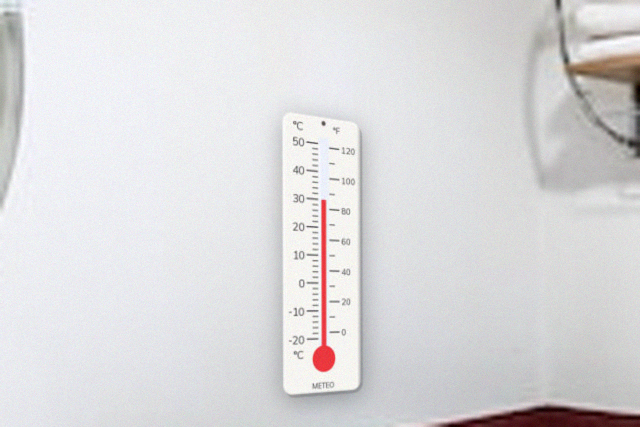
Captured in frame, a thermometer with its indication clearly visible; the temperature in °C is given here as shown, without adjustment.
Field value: 30 °C
